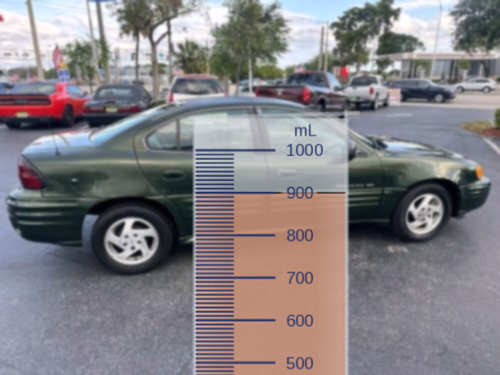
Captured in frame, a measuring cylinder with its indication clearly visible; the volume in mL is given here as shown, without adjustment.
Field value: 900 mL
